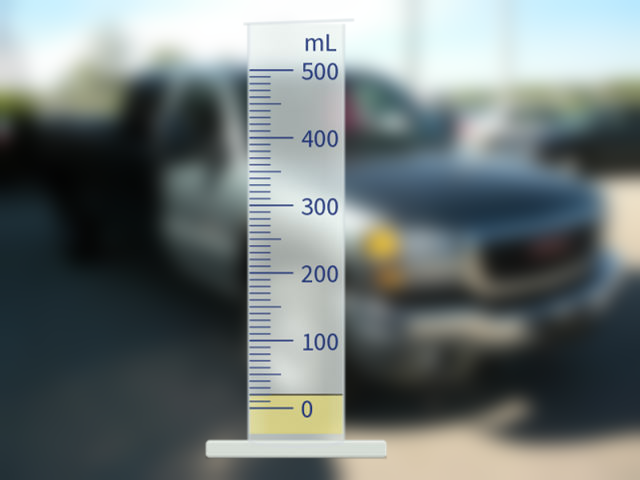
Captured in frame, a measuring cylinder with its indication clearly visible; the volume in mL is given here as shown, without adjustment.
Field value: 20 mL
